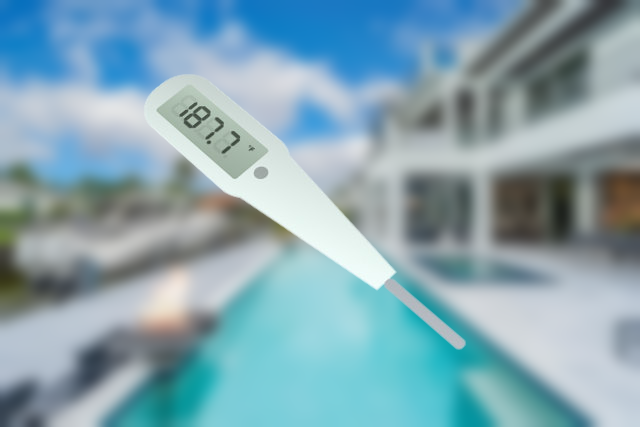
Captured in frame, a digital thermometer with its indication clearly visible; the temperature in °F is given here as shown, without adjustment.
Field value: 187.7 °F
